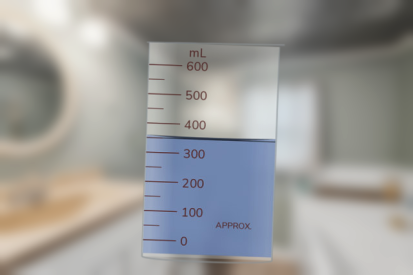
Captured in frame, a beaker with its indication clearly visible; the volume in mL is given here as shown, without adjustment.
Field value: 350 mL
